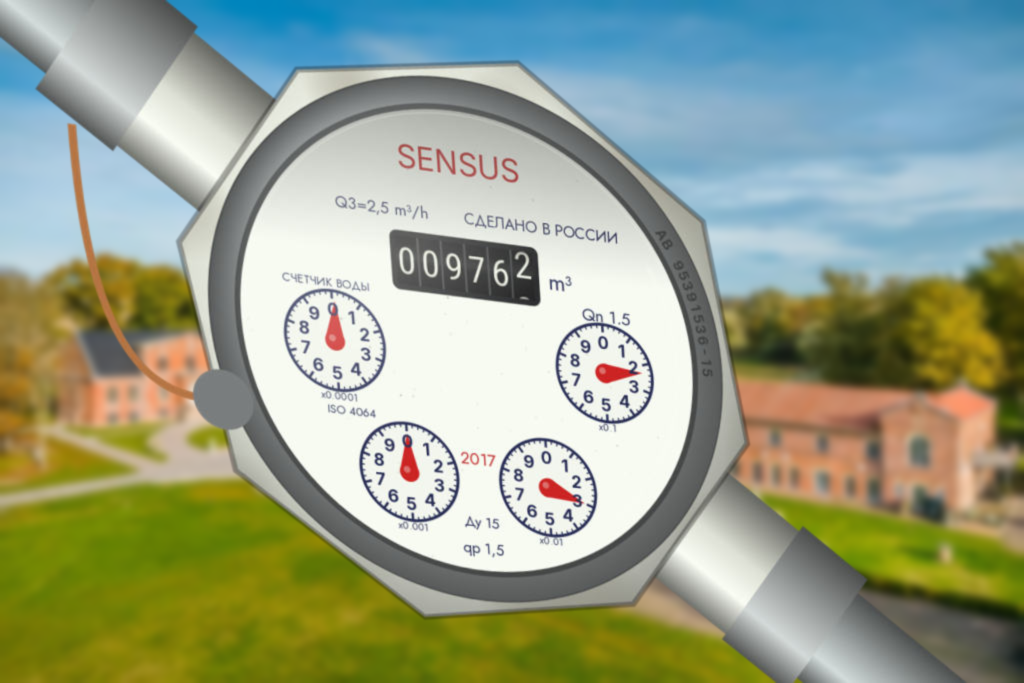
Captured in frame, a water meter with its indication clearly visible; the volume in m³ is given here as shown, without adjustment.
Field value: 9762.2300 m³
